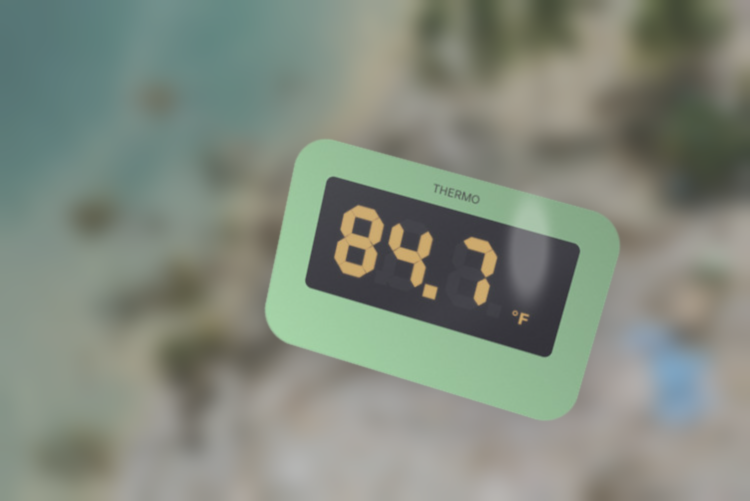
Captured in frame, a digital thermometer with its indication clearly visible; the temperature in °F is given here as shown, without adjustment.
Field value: 84.7 °F
